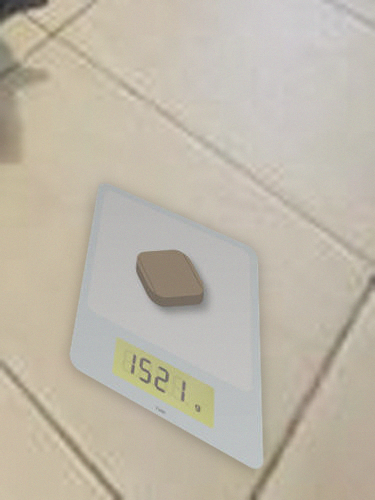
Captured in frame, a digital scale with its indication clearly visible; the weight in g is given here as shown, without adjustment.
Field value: 1521 g
